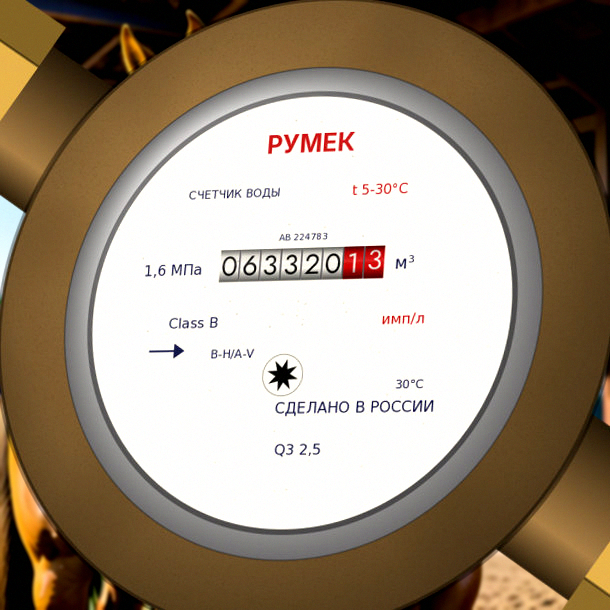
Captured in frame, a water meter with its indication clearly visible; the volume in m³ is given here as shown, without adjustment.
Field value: 63320.13 m³
